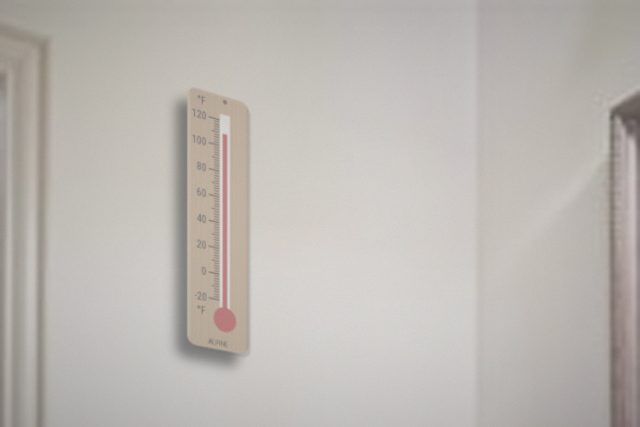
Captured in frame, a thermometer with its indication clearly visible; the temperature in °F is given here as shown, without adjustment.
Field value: 110 °F
